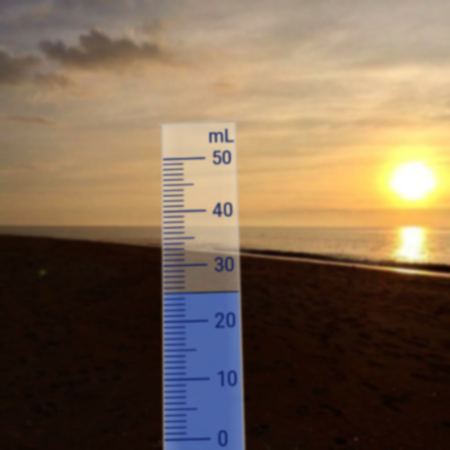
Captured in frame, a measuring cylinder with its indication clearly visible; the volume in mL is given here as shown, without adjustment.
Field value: 25 mL
